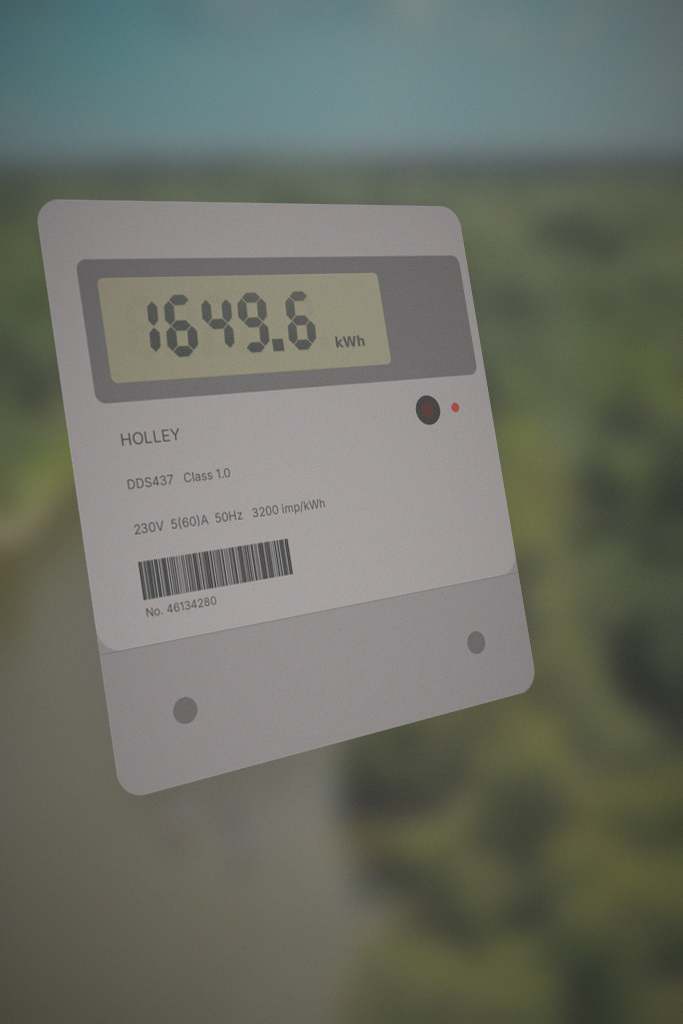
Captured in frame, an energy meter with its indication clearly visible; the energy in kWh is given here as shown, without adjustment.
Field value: 1649.6 kWh
